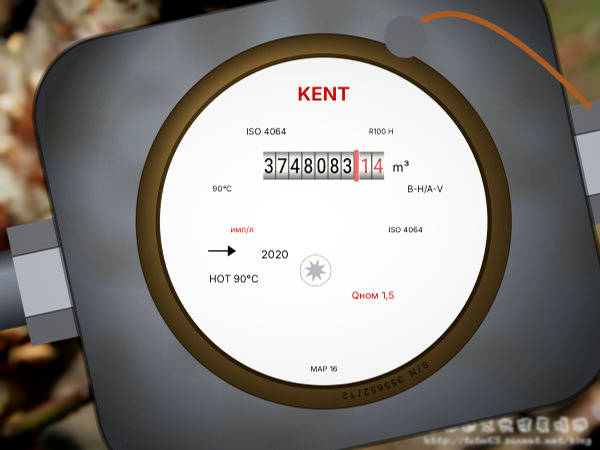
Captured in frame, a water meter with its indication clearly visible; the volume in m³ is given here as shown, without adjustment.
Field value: 3748083.14 m³
